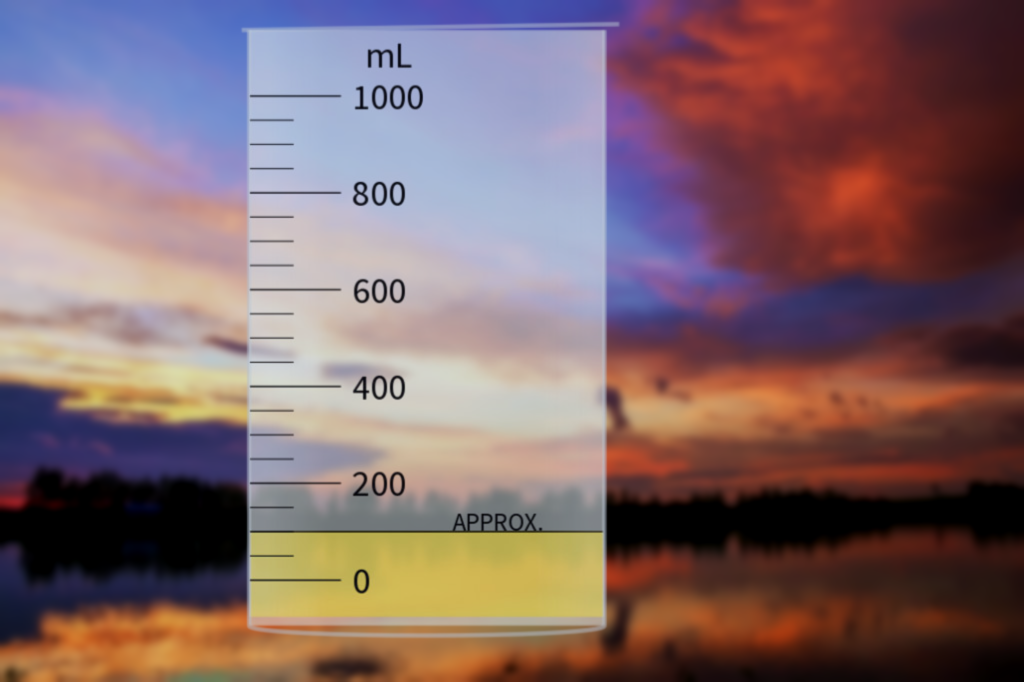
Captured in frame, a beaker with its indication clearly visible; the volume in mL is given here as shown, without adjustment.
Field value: 100 mL
